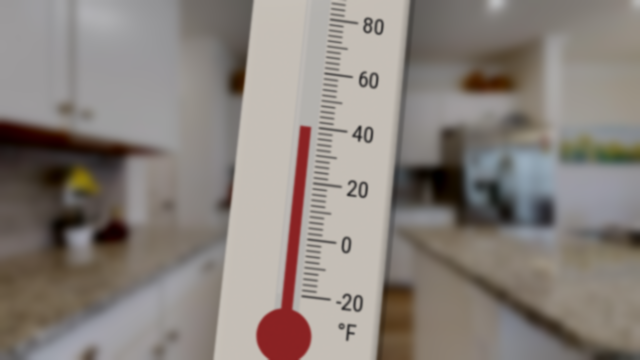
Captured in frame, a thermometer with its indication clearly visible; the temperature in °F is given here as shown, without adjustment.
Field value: 40 °F
